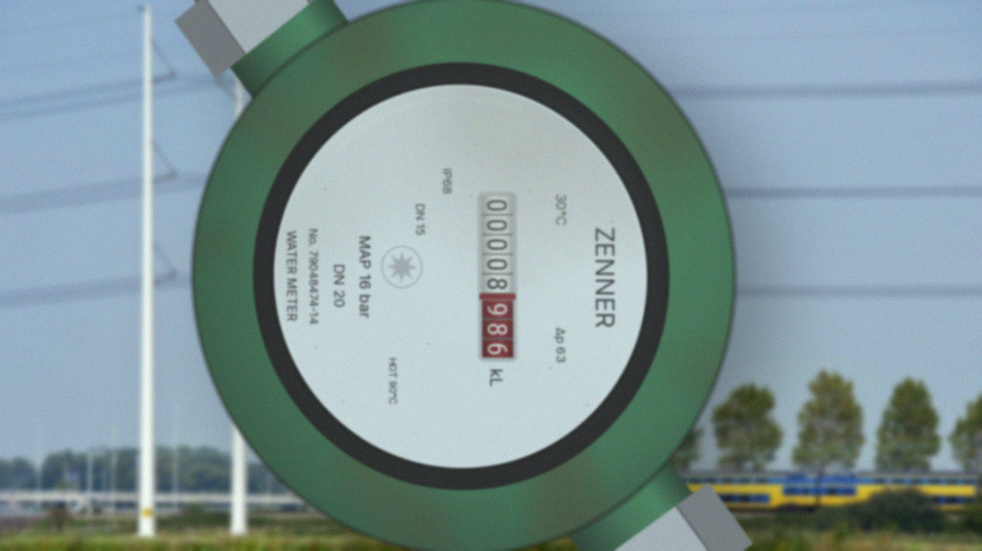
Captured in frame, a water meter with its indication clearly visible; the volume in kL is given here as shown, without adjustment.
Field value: 8.986 kL
